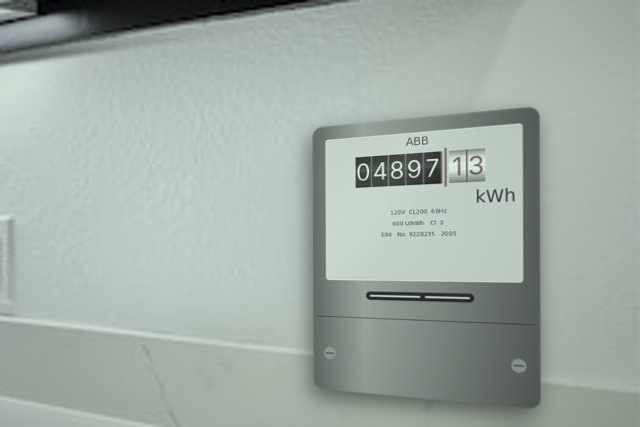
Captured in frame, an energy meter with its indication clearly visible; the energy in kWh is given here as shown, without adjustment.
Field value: 4897.13 kWh
